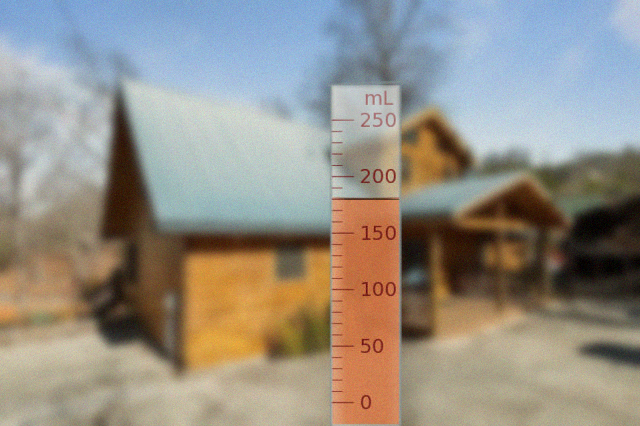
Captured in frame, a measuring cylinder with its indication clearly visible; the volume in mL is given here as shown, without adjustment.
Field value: 180 mL
